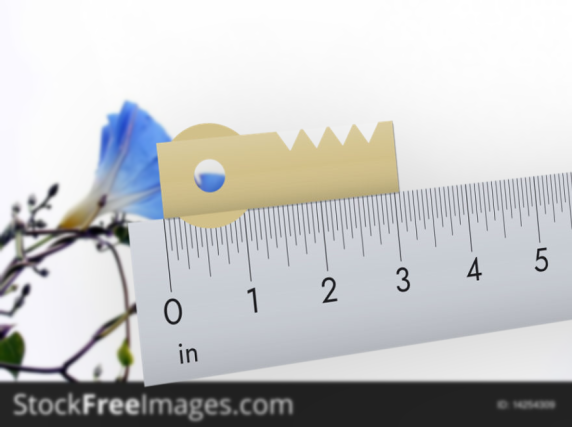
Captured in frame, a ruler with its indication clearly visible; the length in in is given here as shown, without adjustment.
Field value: 3.0625 in
